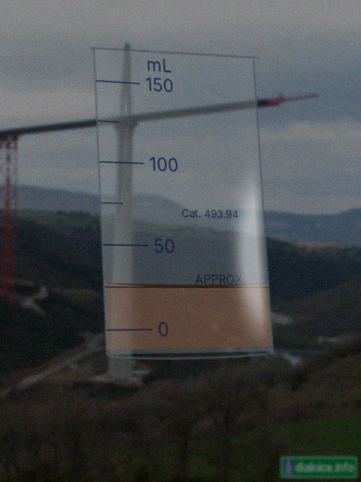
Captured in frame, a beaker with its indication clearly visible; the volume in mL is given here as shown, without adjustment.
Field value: 25 mL
